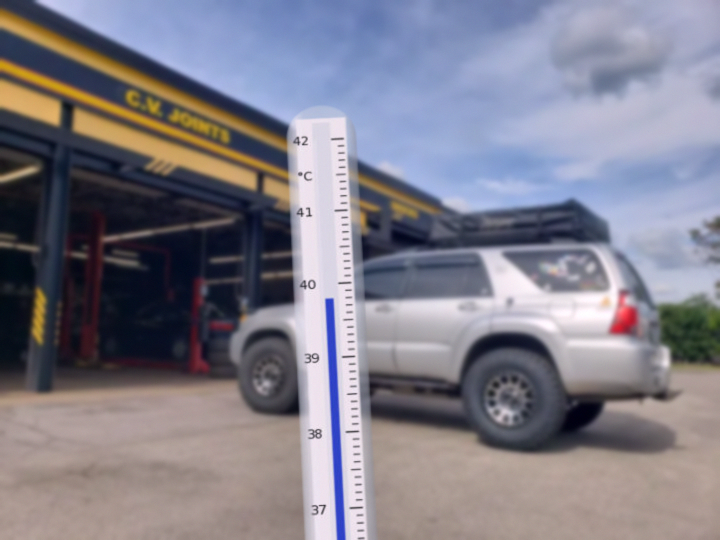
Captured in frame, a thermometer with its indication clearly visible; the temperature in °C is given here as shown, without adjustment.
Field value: 39.8 °C
